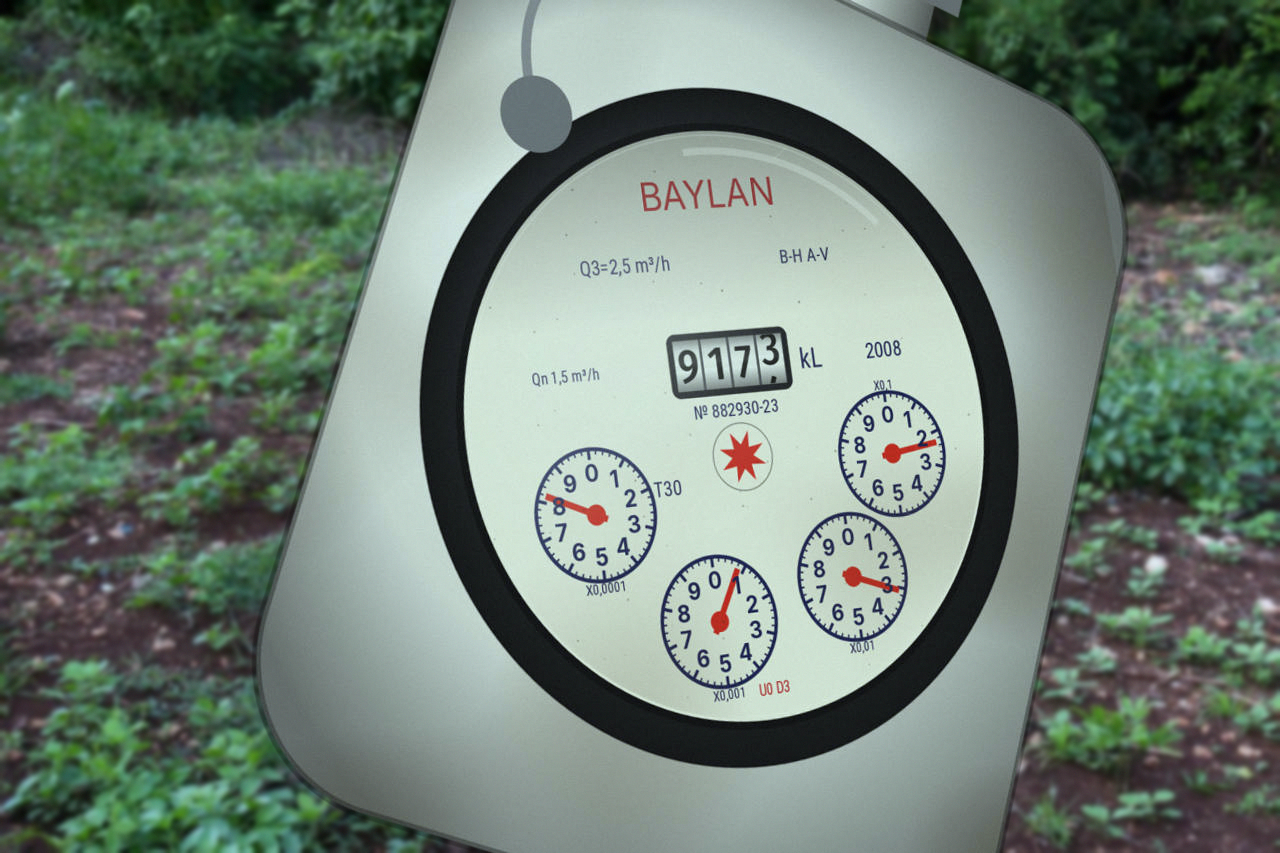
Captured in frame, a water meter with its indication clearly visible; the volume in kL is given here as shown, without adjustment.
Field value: 9173.2308 kL
